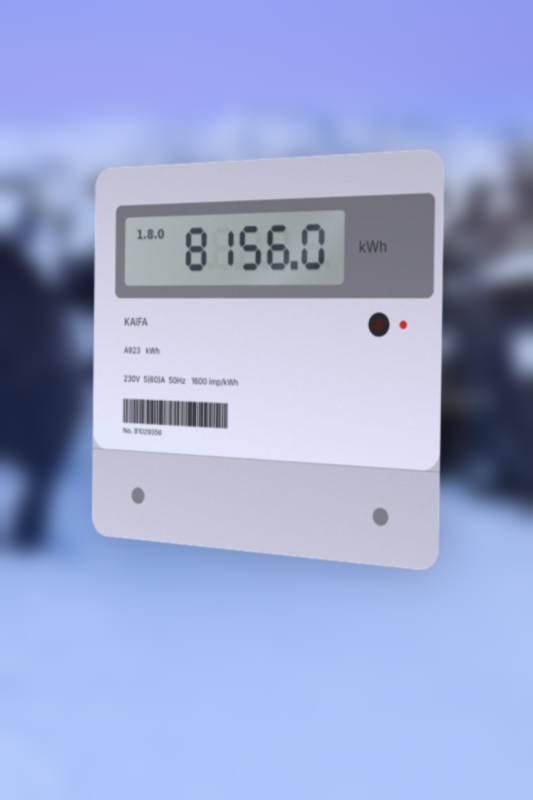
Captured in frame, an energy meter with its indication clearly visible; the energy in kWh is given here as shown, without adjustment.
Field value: 8156.0 kWh
